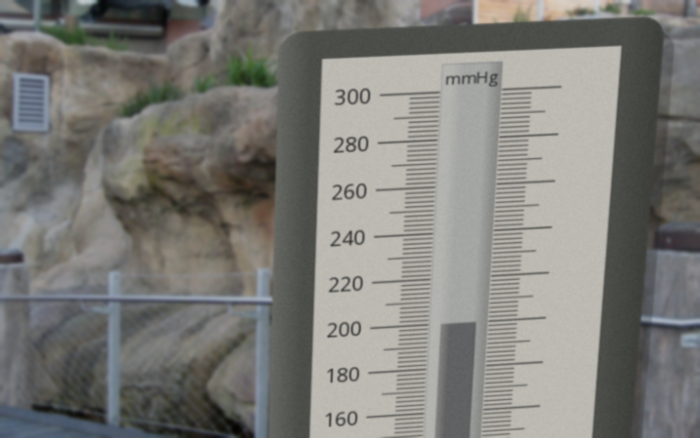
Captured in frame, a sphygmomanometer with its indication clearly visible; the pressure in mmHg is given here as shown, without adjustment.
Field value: 200 mmHg
